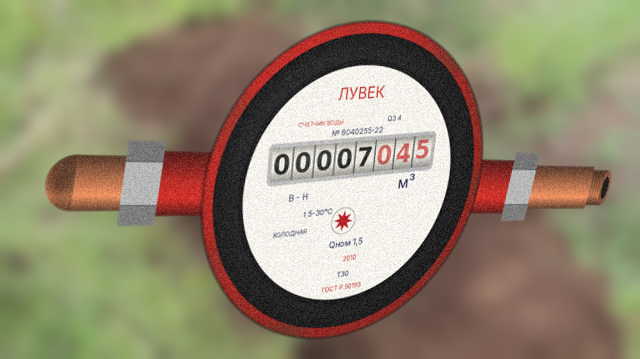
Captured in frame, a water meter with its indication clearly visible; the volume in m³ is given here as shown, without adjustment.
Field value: 7.045 m³
